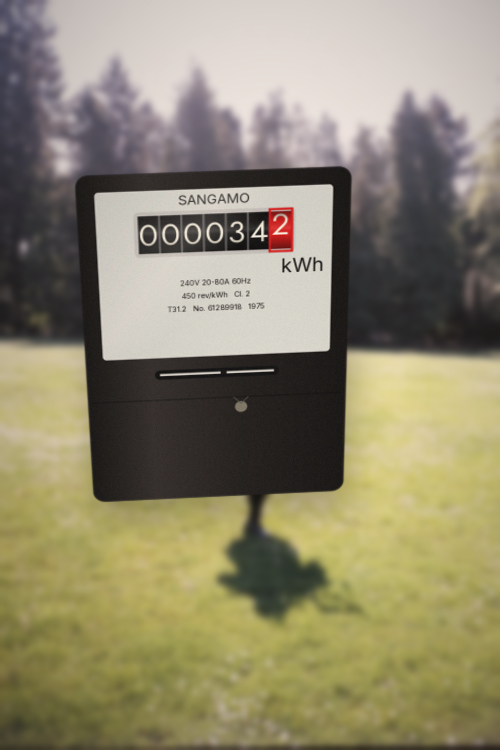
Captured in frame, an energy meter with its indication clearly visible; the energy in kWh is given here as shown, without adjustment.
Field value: 34.2 kWh
